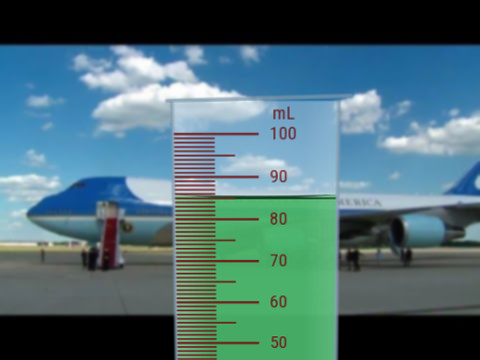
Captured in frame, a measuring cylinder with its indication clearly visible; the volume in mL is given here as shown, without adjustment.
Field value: 85 mL
